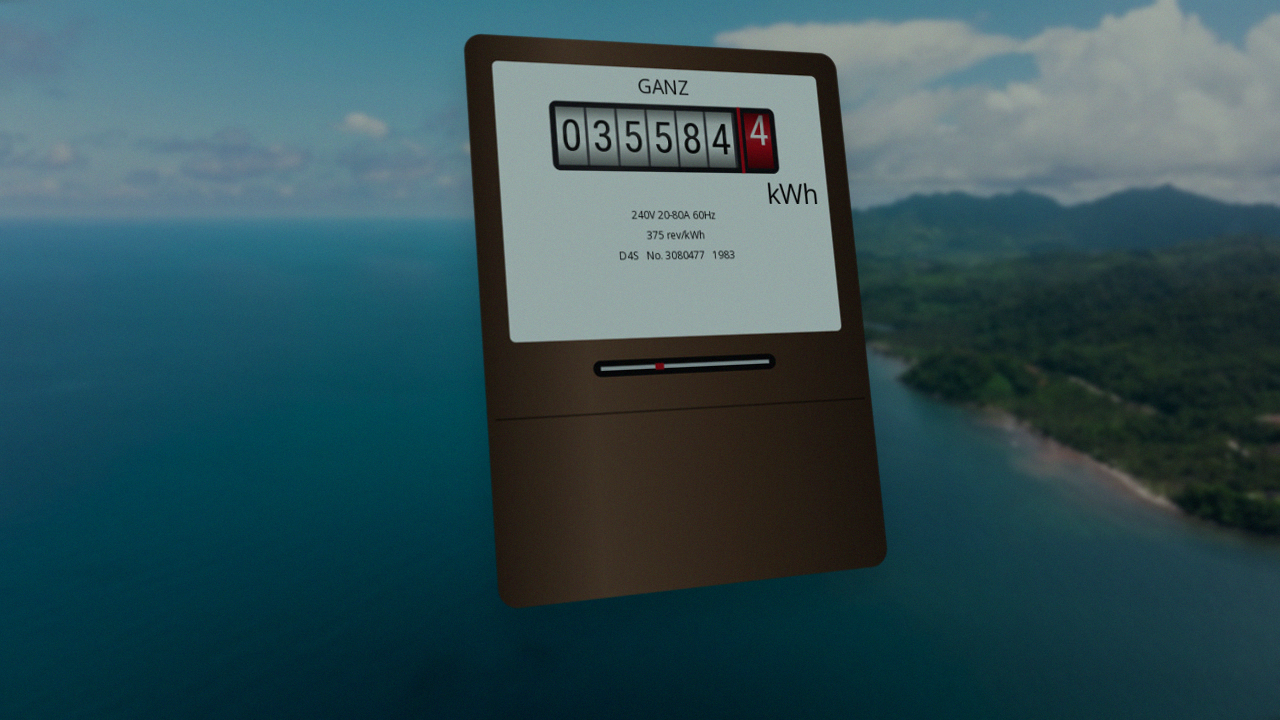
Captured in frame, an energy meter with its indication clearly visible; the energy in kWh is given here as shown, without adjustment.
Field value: 35584.4 kWh
